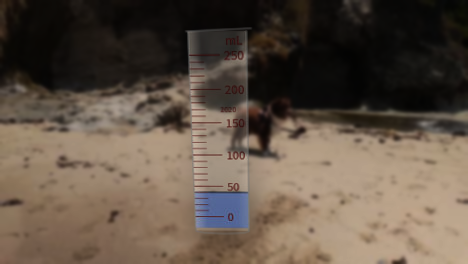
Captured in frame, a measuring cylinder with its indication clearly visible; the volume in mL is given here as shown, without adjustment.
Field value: 40 mL
